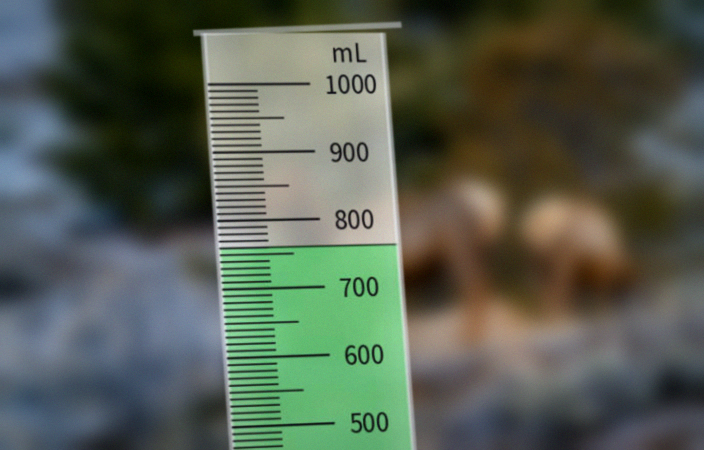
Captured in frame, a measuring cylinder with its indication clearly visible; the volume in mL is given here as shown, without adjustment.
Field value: 760 mL
